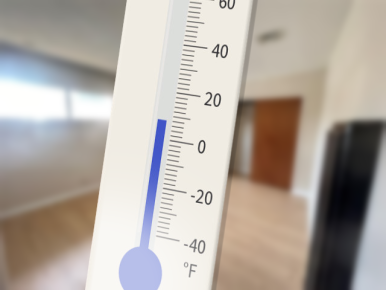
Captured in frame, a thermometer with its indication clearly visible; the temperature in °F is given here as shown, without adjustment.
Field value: 8 °F
